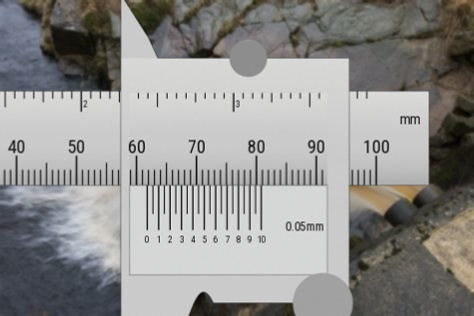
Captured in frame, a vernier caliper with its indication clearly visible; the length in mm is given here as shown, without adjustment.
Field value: 61.8 mm
